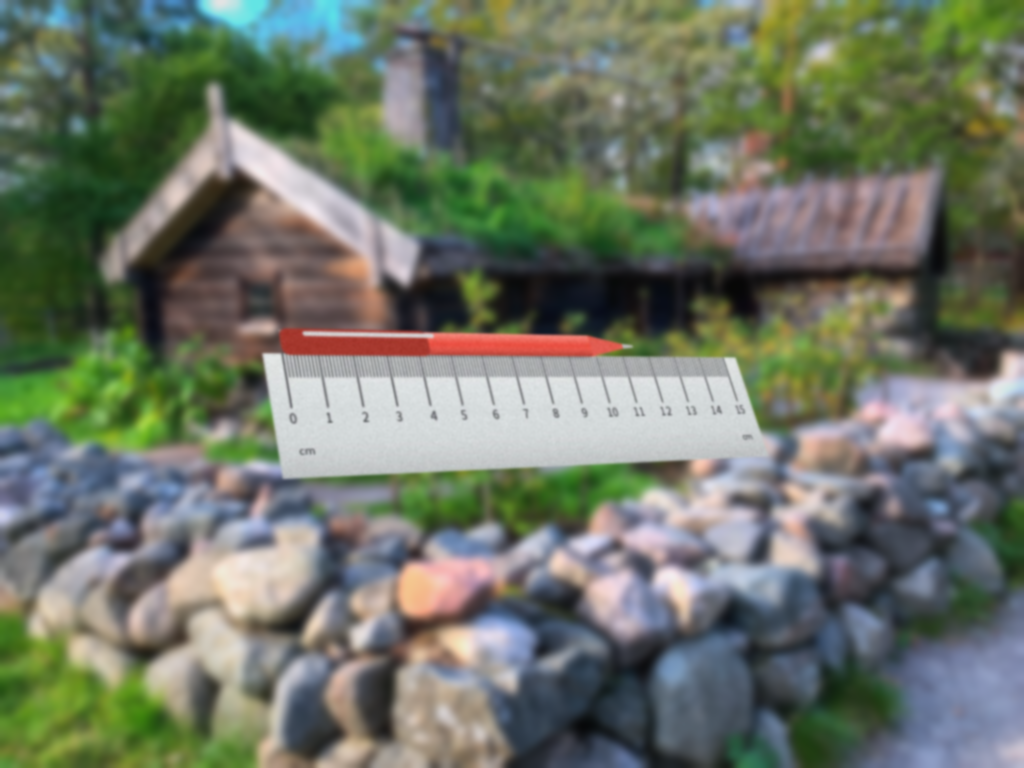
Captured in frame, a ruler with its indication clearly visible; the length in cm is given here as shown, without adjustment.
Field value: 11.5 cm
